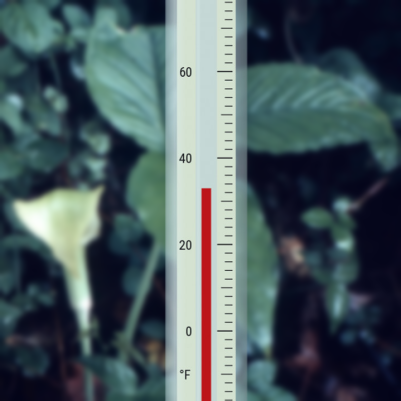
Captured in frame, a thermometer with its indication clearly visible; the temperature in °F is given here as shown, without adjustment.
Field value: 33 °F
